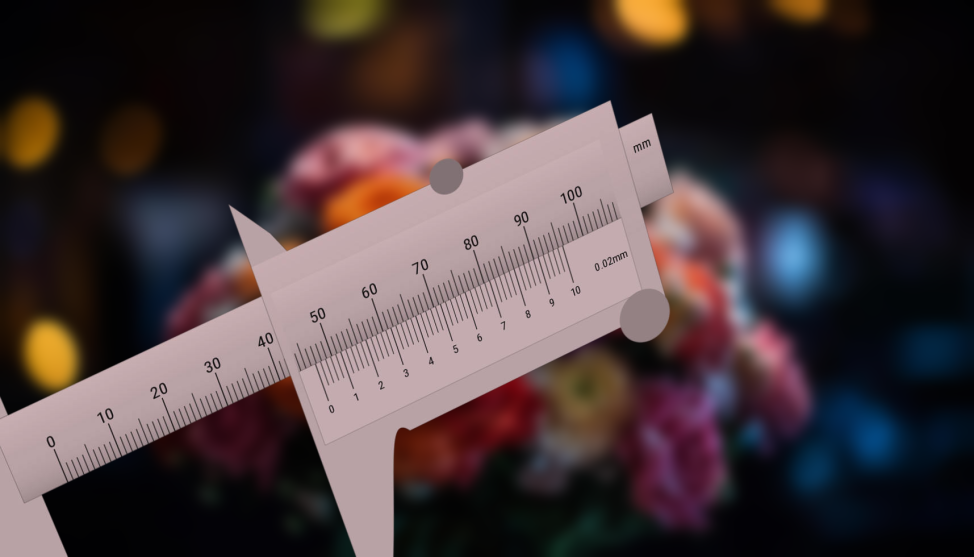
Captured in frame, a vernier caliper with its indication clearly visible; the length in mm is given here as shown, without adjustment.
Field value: 46.8 mm
